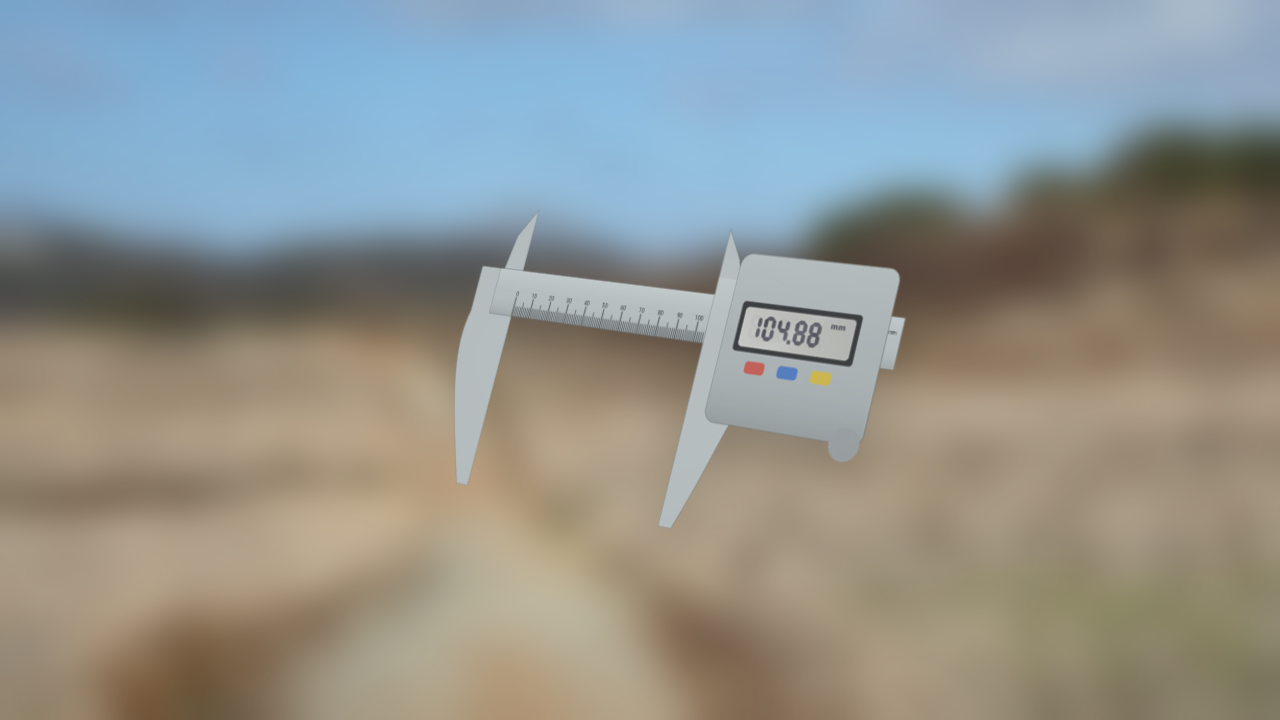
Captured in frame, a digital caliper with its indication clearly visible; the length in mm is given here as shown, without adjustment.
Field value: 104.88 mm
